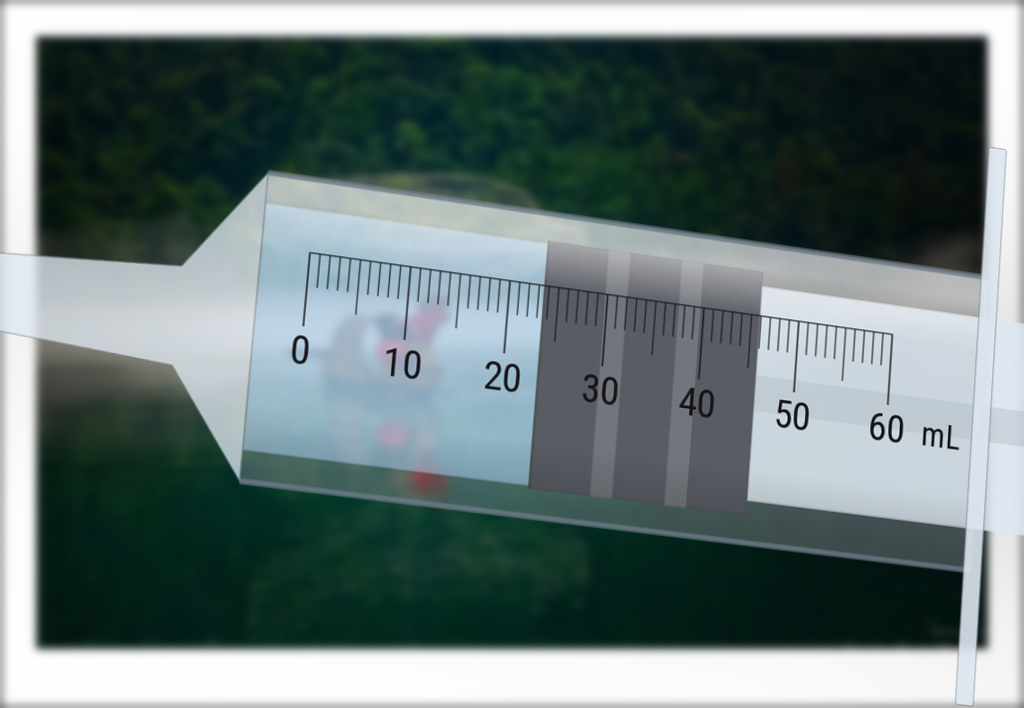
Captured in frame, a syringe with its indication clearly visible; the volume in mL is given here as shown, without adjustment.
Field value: 23.5 mL
